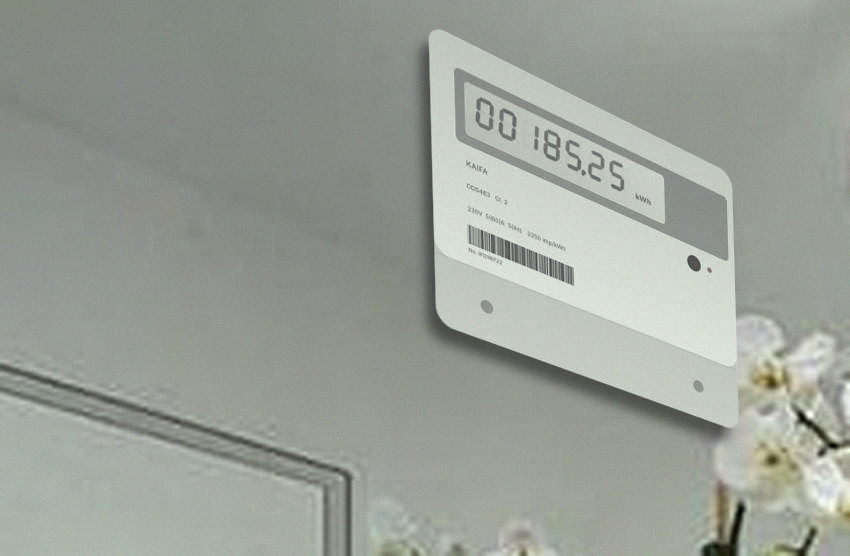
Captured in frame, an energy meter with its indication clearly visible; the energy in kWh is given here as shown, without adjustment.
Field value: 185.25 kWh
